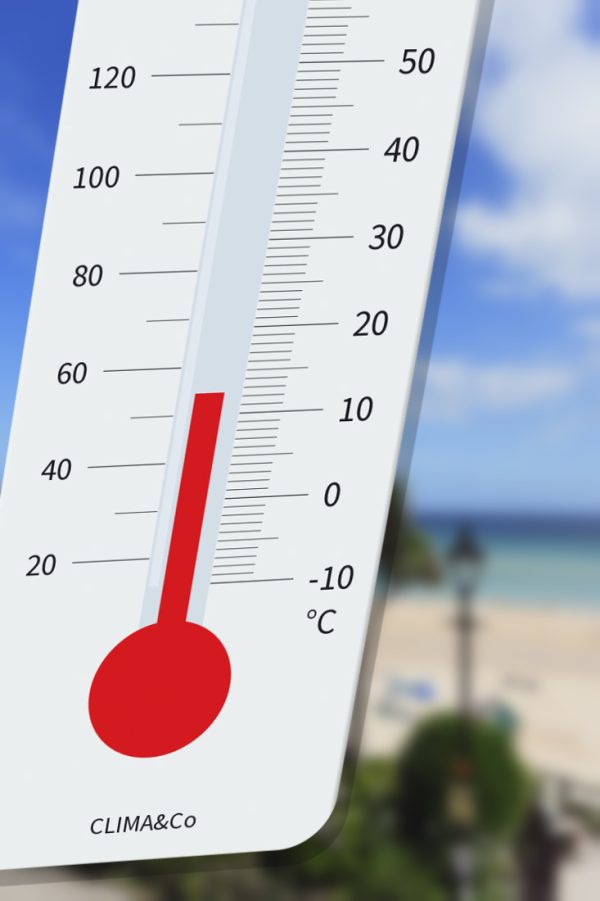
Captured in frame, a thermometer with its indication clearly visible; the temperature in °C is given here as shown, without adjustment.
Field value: 12.5 °C
